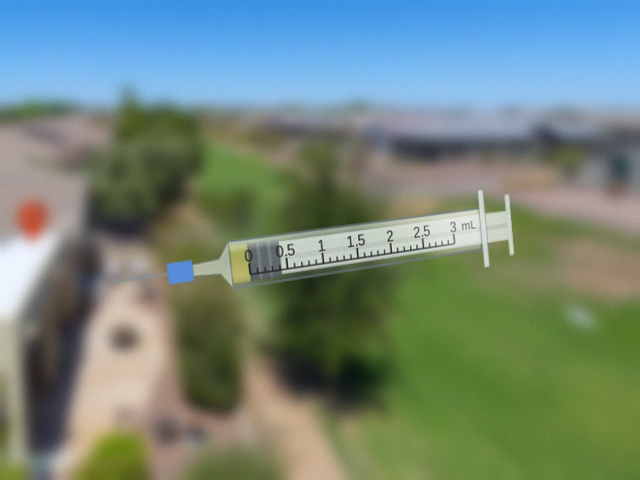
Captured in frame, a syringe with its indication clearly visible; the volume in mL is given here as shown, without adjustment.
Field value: 0 mL
